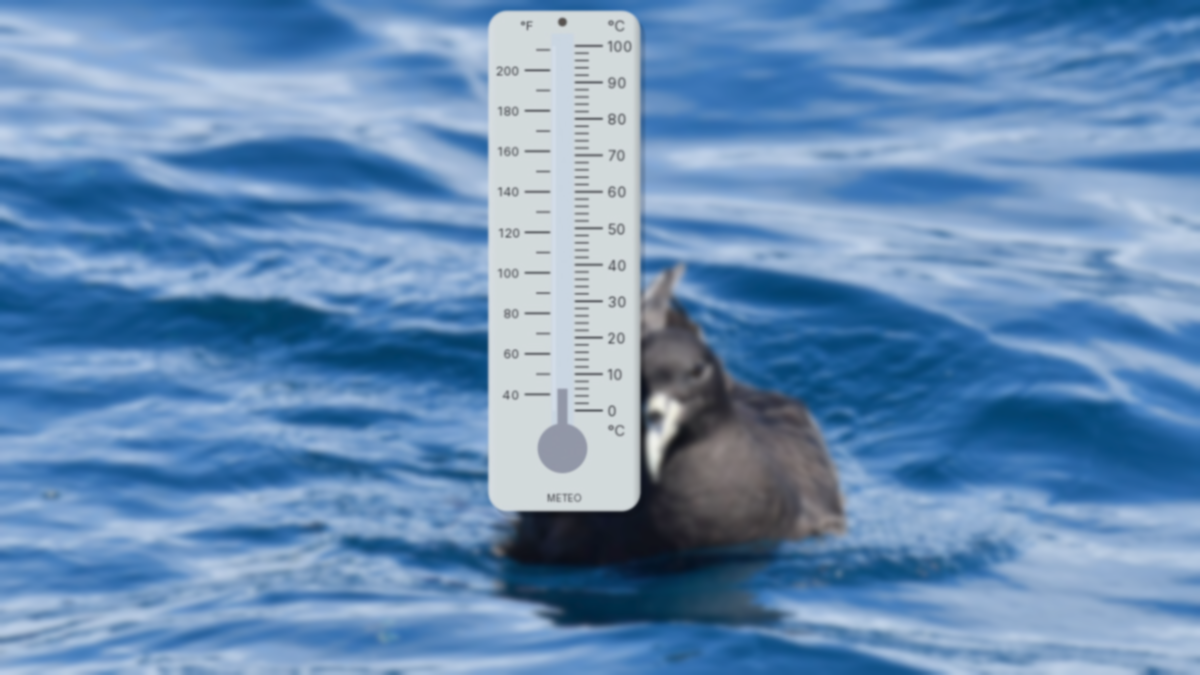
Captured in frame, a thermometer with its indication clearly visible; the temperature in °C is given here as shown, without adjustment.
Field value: 6 °C
